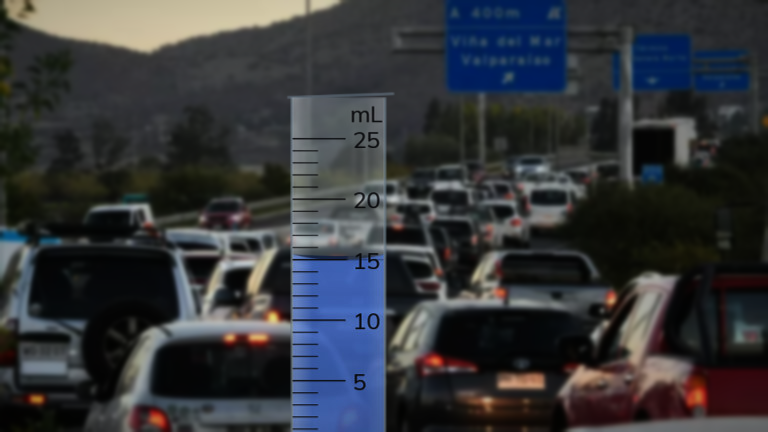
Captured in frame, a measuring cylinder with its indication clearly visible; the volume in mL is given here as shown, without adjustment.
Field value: 15 mL
